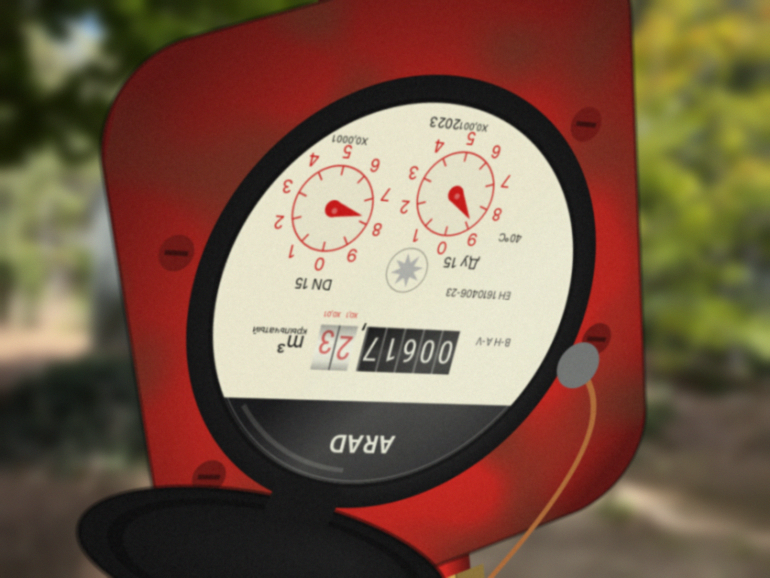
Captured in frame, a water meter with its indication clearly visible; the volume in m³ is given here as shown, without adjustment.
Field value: 617.2287 m³
